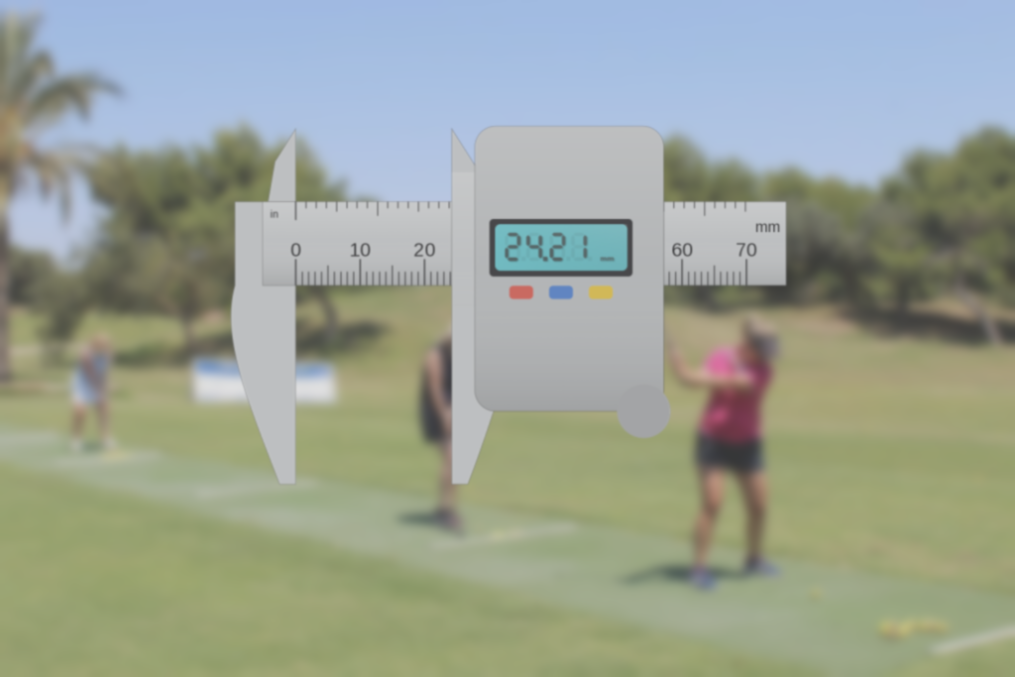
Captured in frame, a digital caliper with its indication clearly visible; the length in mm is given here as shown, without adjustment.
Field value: 24.21 mm
